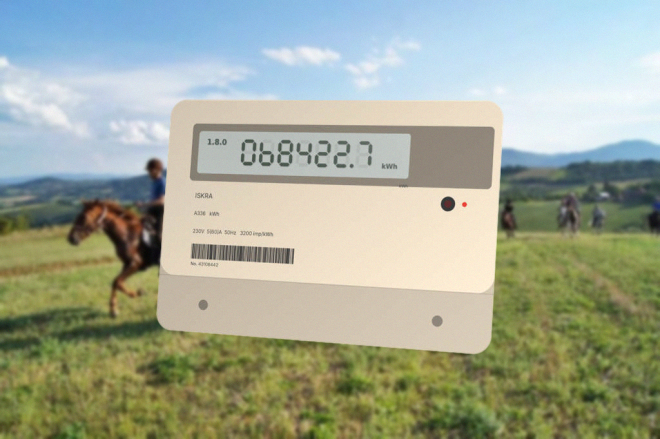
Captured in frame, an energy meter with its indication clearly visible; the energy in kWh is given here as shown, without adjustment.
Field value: 68422.7 kWh
